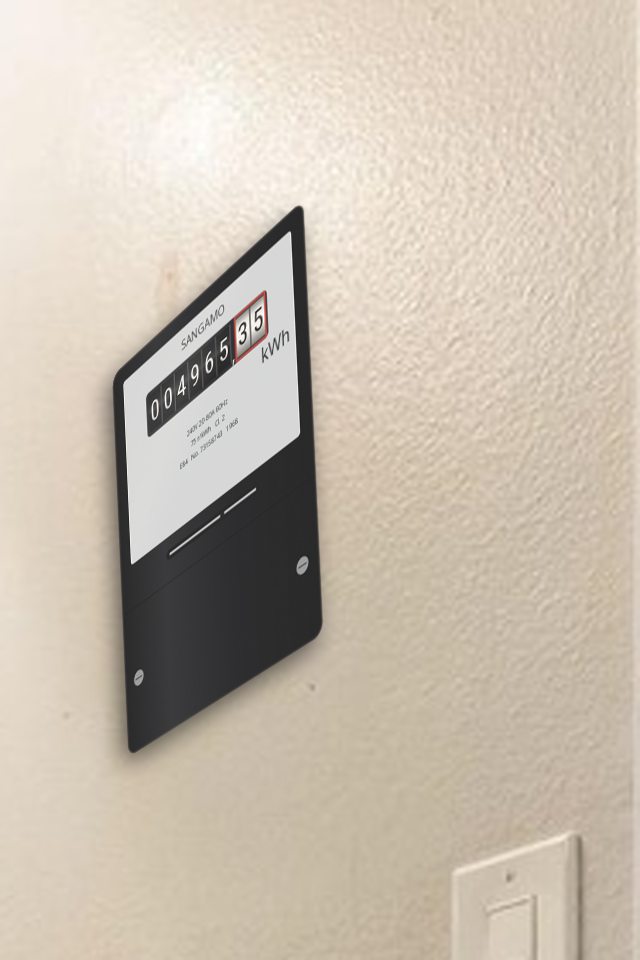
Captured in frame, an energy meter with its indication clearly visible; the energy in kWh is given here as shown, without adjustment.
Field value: 4965.35 kWh
